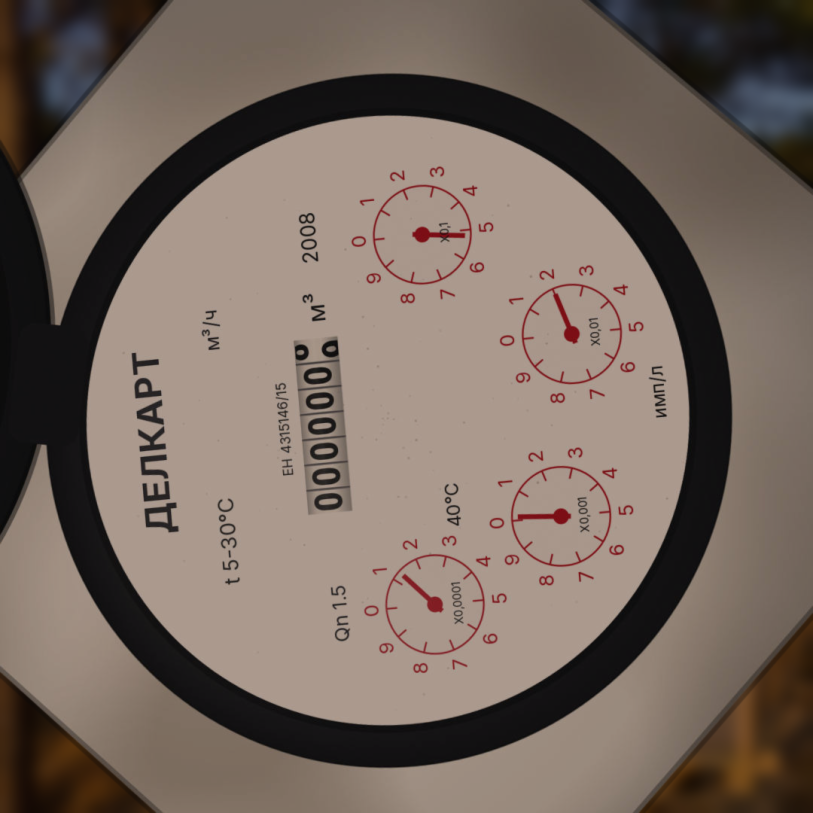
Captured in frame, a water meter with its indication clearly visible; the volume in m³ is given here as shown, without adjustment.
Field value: 8.5201 m³
